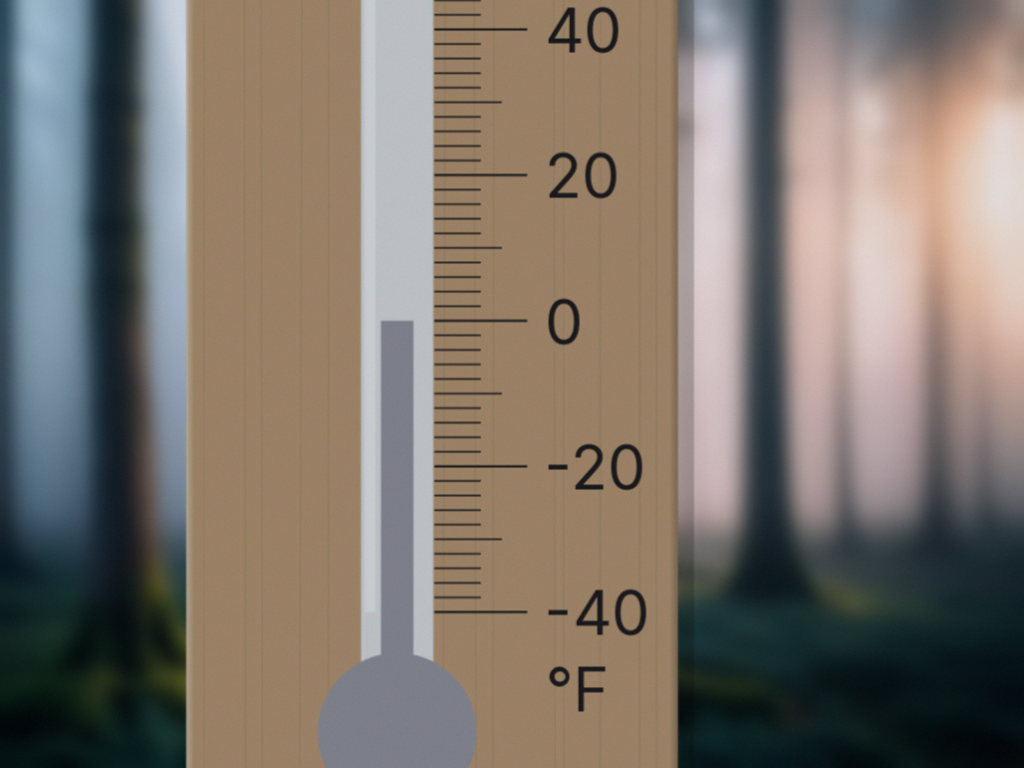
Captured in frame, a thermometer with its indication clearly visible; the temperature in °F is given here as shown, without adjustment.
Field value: 0 °F
